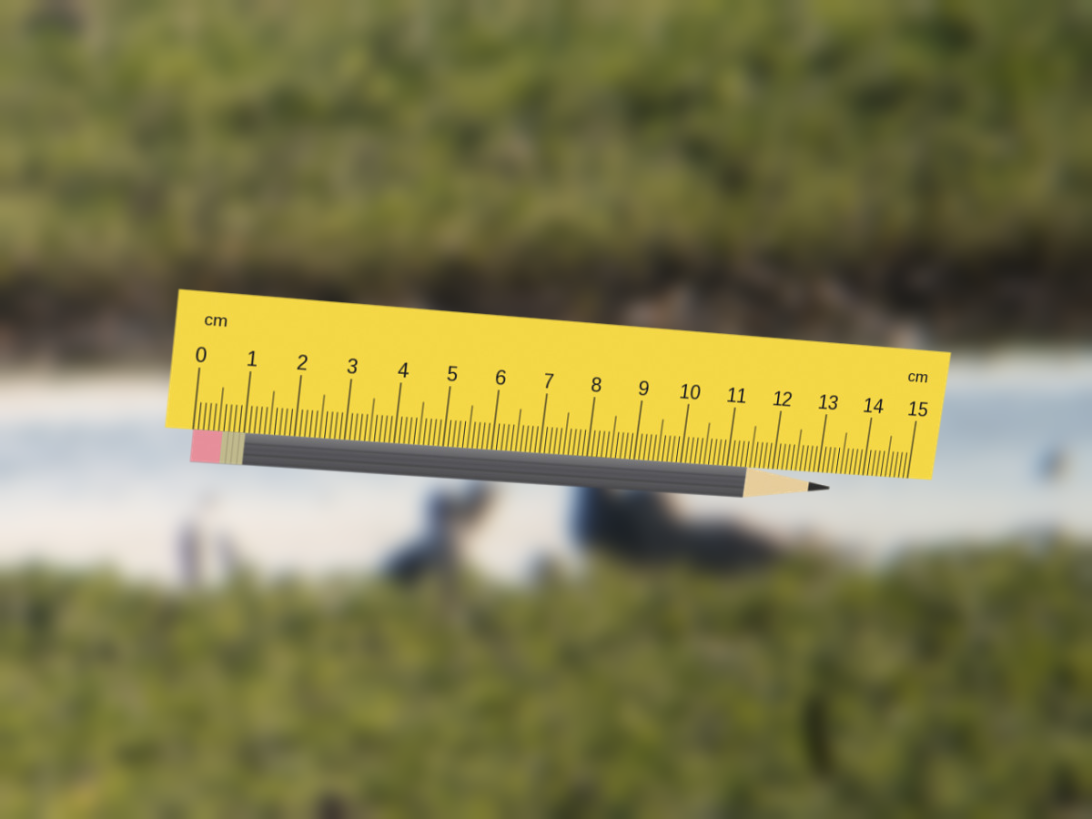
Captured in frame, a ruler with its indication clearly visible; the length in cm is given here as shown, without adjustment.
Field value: 13.3 cm
